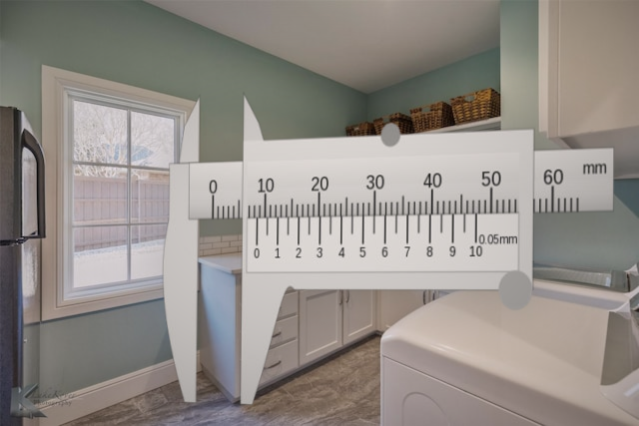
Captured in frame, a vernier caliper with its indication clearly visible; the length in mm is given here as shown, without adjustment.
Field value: 8.5 mm
